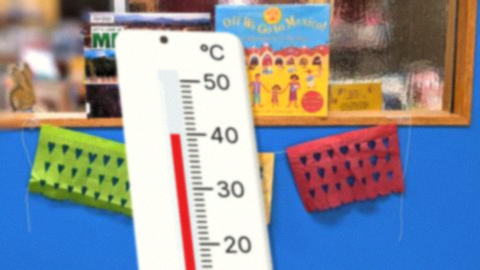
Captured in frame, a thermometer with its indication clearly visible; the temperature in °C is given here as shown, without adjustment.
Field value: 40 °C
